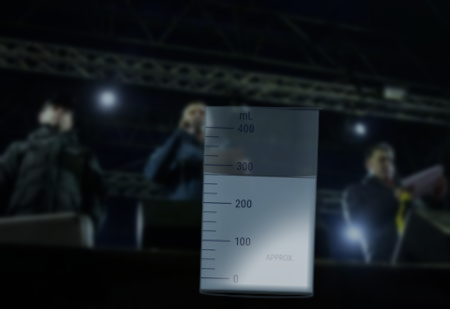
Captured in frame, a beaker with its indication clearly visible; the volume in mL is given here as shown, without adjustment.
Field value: 275 mL
